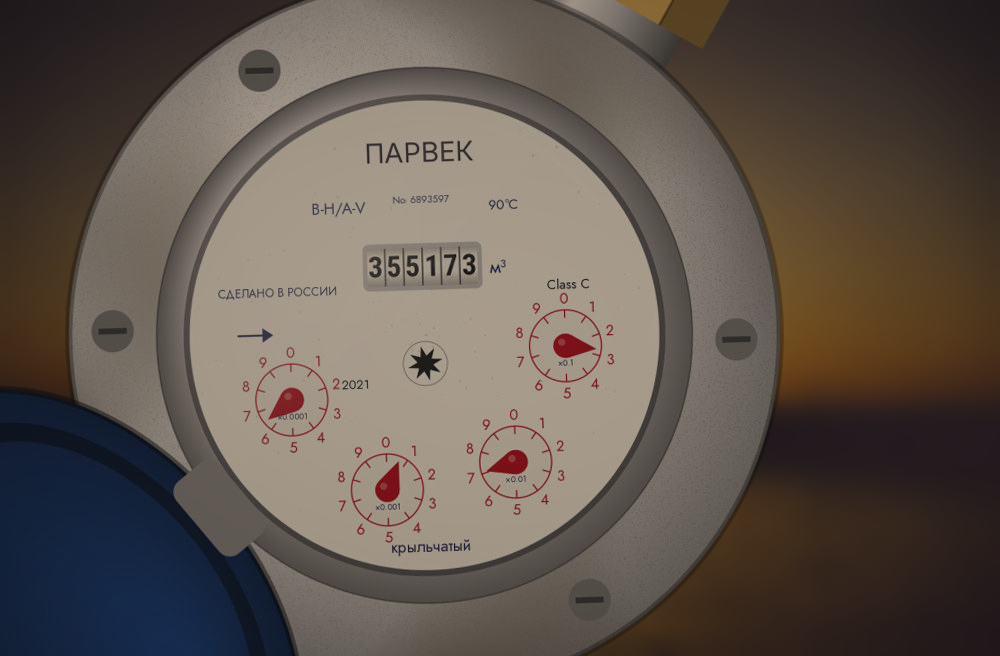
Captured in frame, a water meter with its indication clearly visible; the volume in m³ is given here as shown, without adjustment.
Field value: 355173.2706 m³
